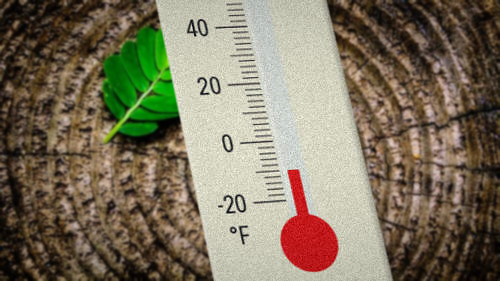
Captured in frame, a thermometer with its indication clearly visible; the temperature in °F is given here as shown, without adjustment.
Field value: -10 °F
